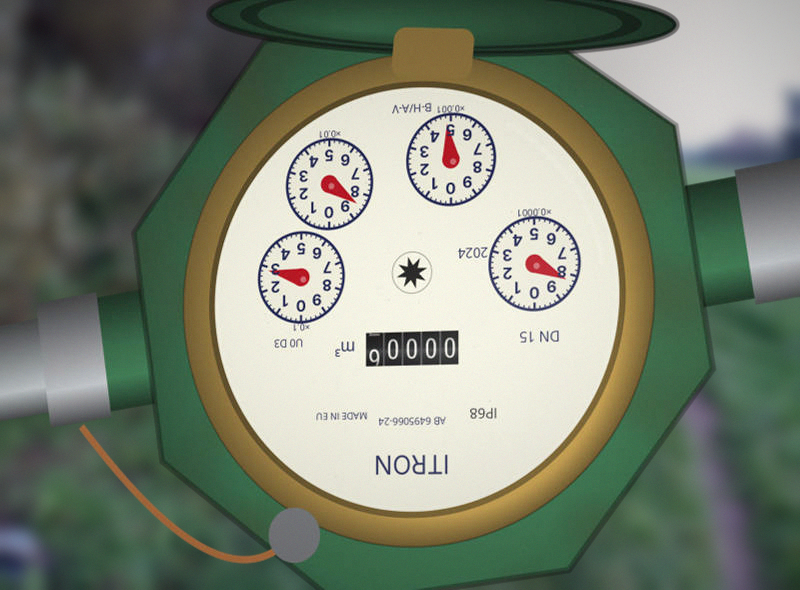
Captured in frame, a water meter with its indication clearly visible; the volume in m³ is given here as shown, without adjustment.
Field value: 6.2848 m³
